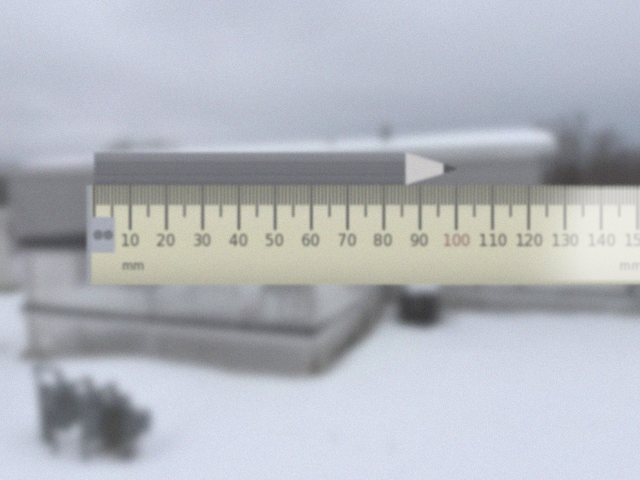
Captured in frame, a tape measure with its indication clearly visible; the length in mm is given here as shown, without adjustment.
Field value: 100 mm
